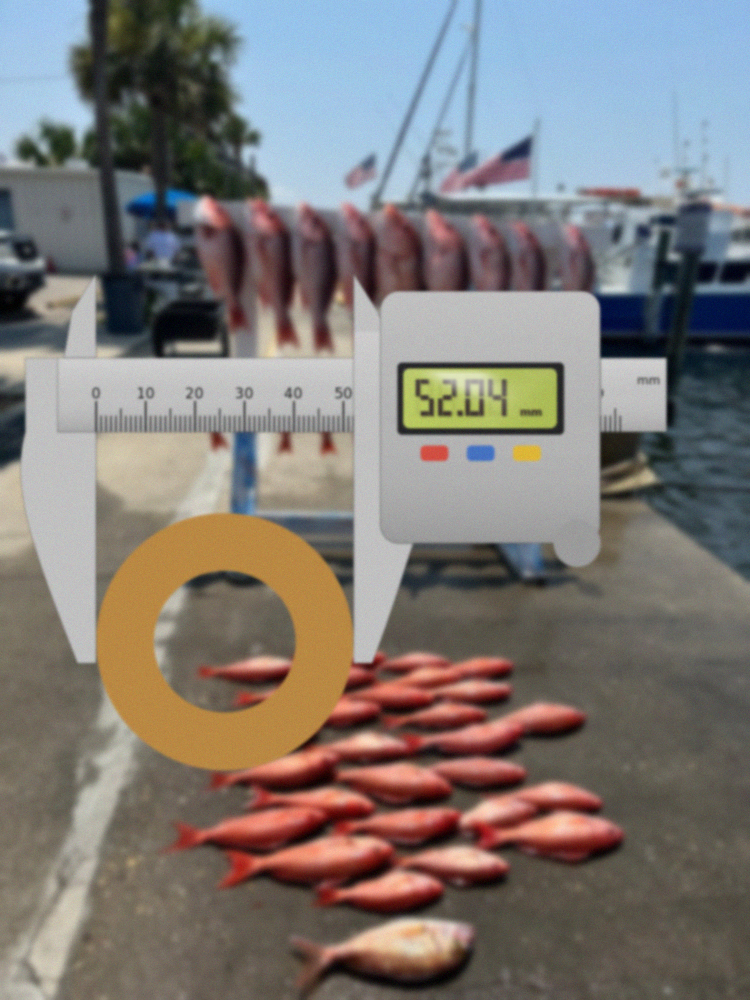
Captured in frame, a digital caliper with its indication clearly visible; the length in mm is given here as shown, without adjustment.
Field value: 52.04 mm
